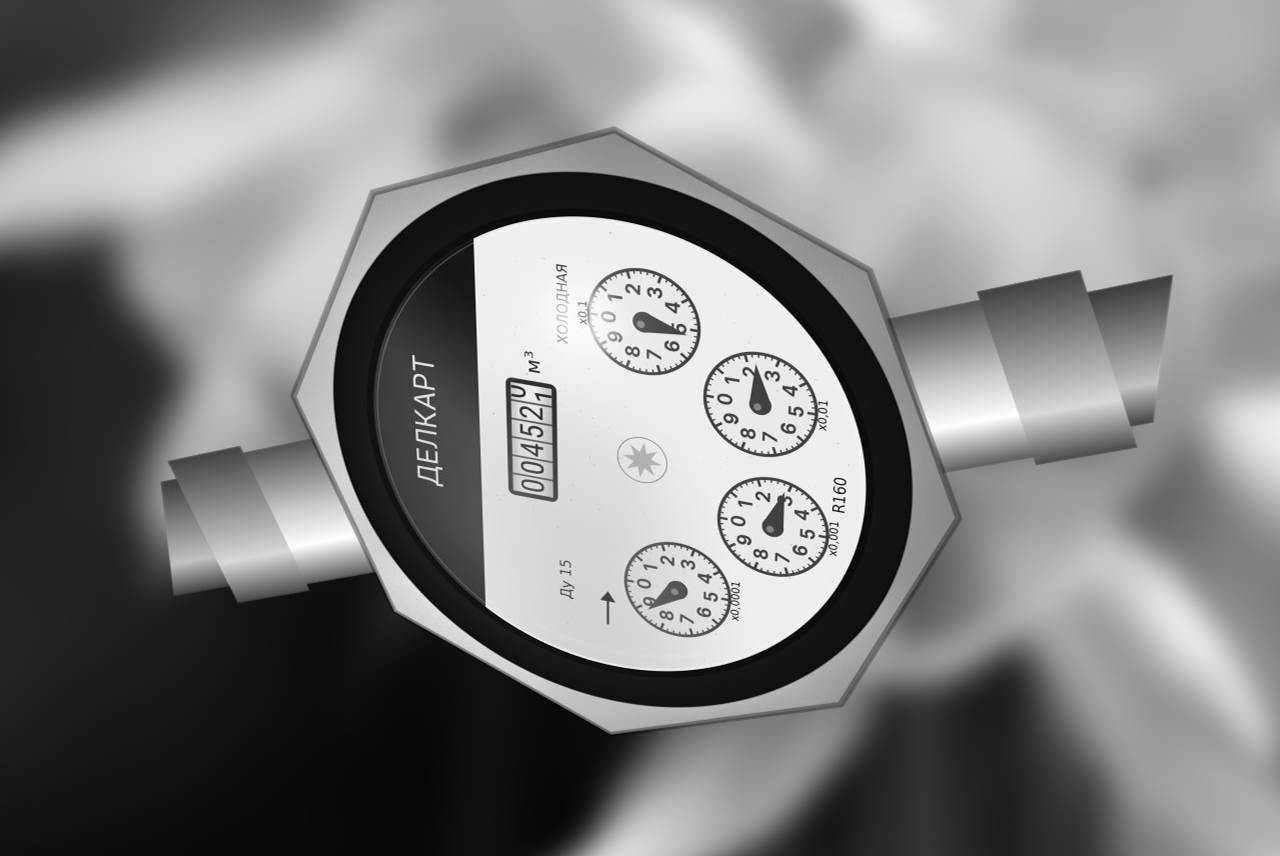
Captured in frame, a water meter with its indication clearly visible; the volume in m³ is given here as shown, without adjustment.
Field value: 4520.5228 m³
